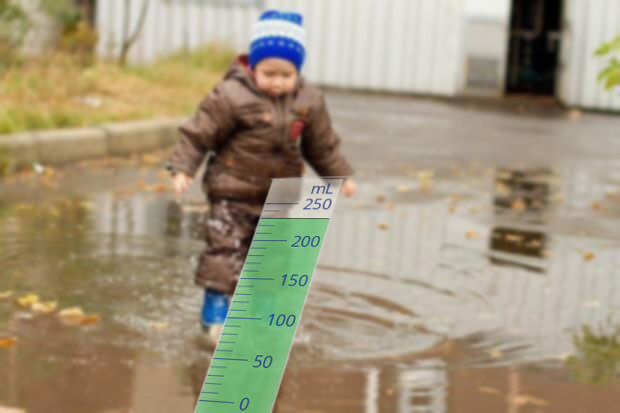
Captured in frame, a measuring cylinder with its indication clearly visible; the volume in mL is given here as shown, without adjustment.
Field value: 230 mL
